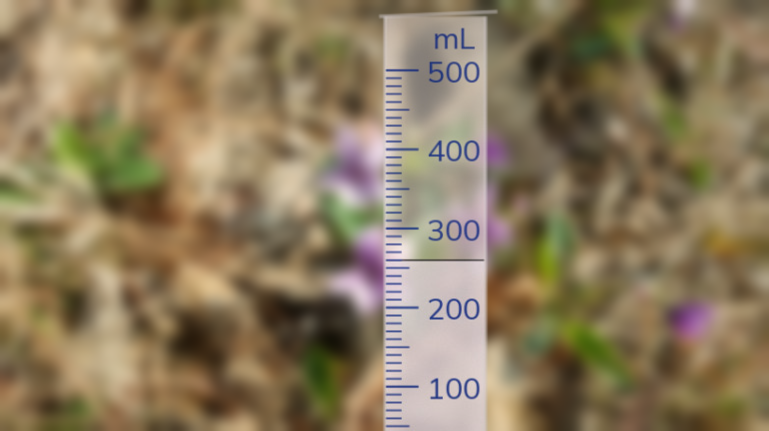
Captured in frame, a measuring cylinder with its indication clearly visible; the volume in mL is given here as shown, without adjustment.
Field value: 260 mL
